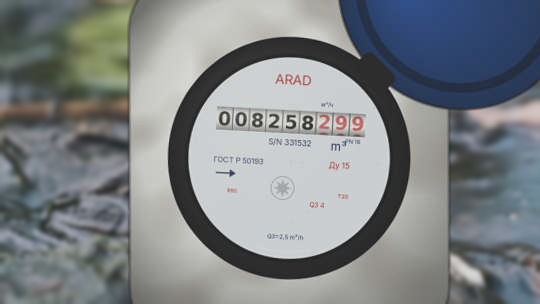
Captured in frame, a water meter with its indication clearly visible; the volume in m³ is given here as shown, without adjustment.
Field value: 8258.299 m³
